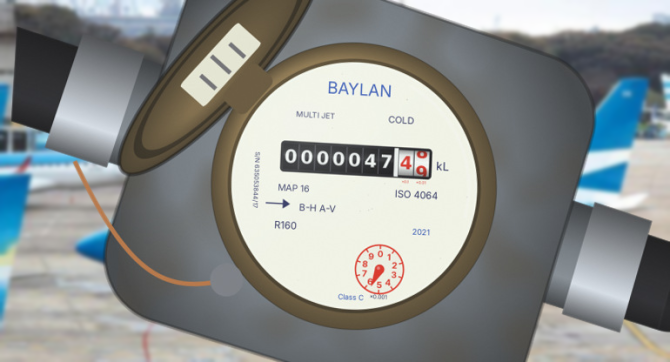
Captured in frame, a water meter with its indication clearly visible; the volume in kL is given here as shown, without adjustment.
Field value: 47.485 kL
